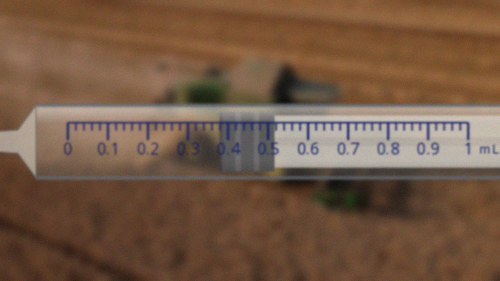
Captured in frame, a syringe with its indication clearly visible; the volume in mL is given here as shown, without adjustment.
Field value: 0.38 mL
